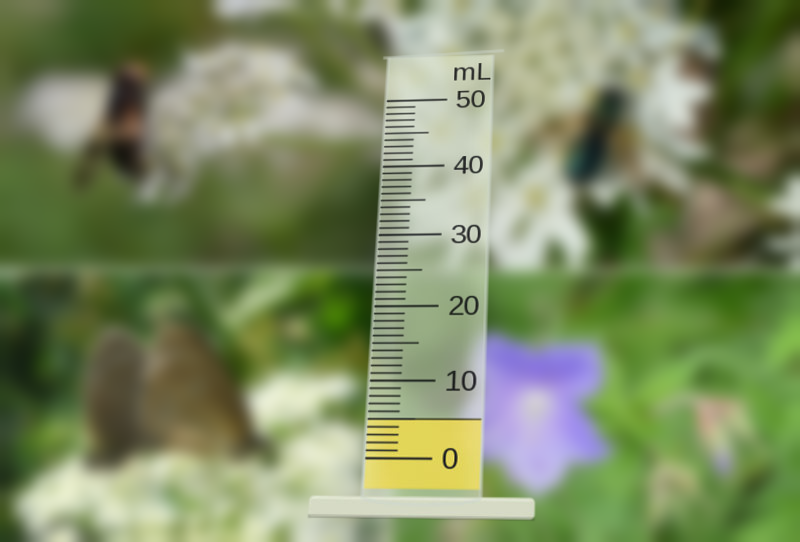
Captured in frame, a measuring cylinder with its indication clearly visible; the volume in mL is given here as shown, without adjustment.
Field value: 5 mL
